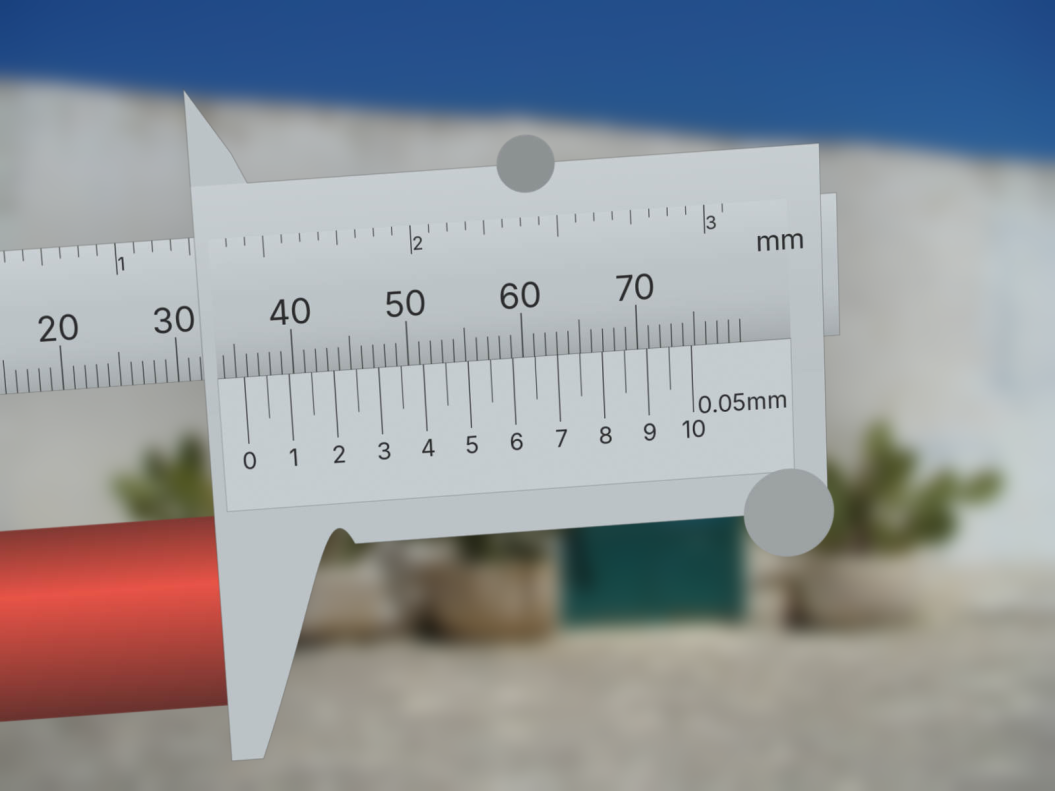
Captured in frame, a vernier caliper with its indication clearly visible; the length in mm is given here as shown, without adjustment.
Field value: 35.7 mm
